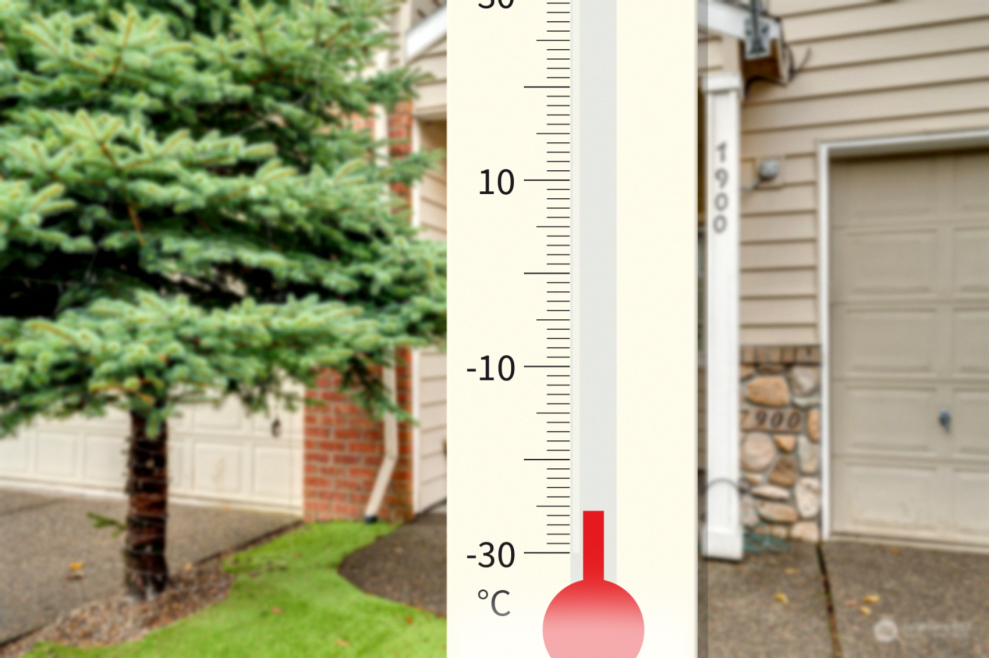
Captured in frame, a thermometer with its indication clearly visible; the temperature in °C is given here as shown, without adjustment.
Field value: -25.5 °C
